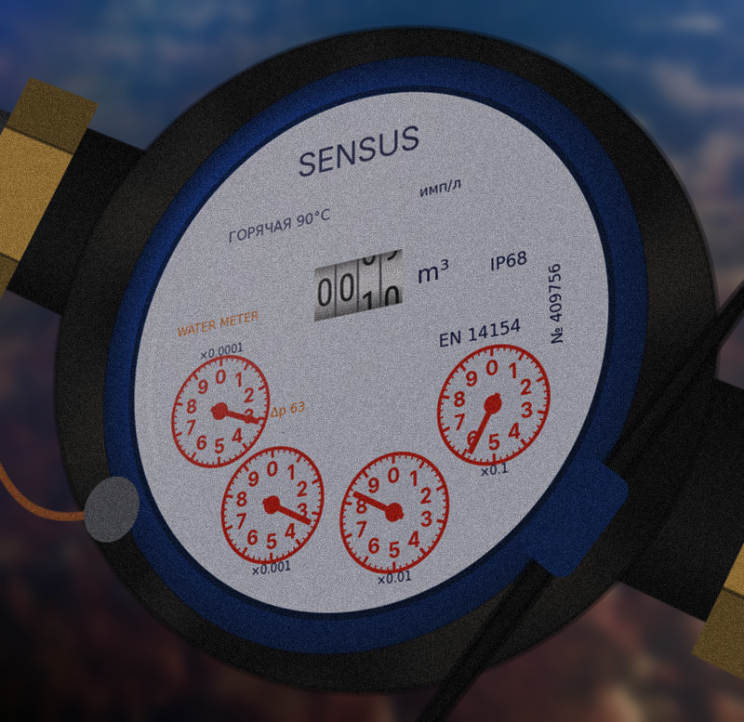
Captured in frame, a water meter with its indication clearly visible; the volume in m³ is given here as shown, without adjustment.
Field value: 9.5833 m³
